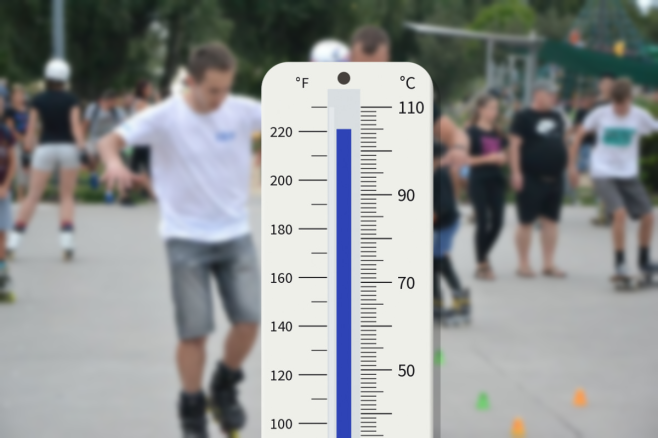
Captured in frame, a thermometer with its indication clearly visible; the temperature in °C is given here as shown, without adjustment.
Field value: 105 °C
